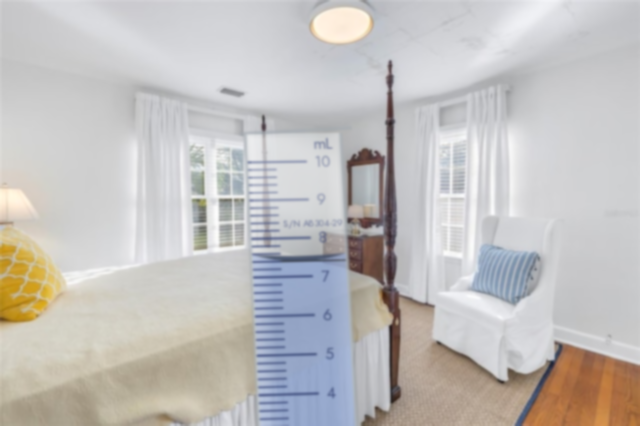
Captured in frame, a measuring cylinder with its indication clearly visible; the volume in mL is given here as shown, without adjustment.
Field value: 7.4 mL
